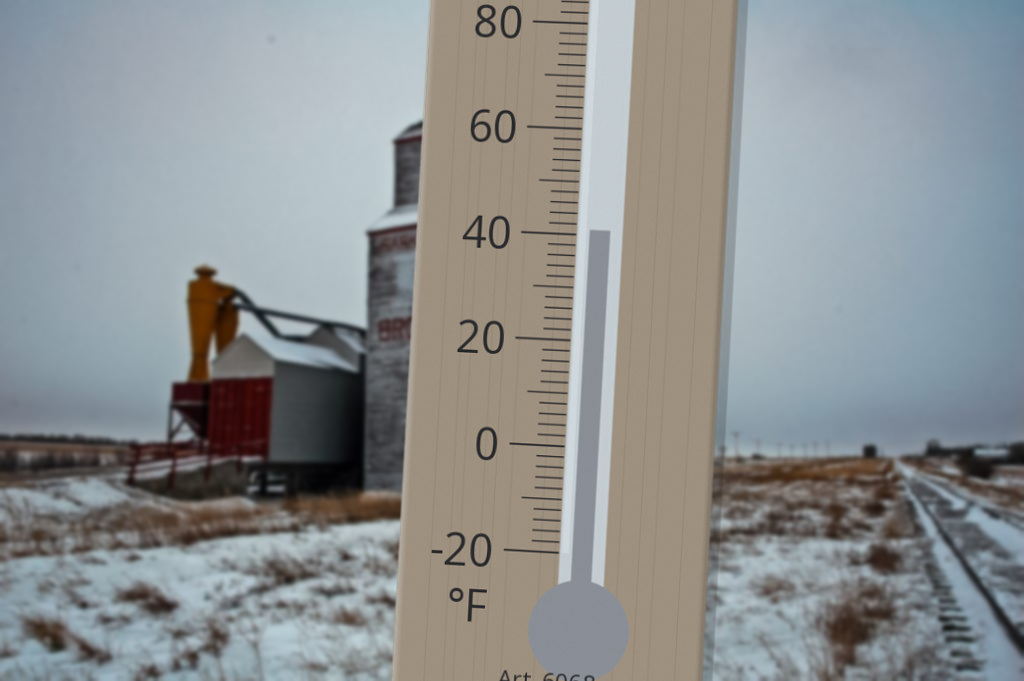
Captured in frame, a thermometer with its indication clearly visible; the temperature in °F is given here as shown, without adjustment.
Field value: 41 °F
